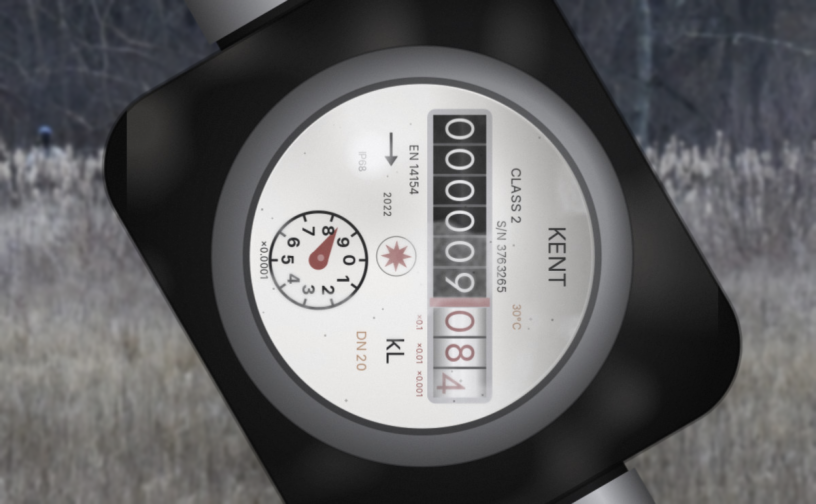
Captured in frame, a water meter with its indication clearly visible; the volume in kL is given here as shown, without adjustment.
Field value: 9.0838 kL
